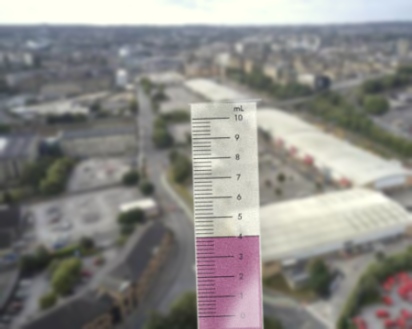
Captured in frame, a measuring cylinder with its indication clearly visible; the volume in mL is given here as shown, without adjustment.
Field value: 4 mL
